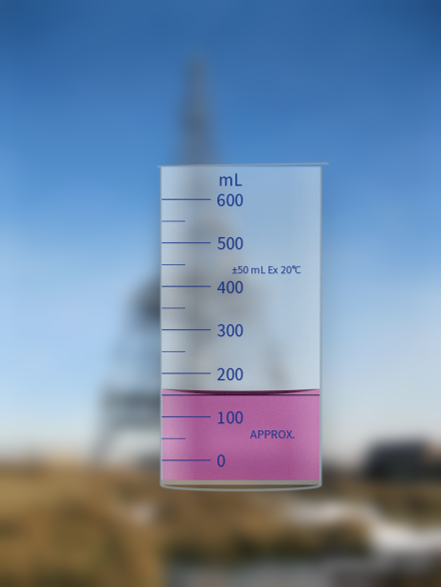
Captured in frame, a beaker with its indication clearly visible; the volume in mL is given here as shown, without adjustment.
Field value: 150 mL
